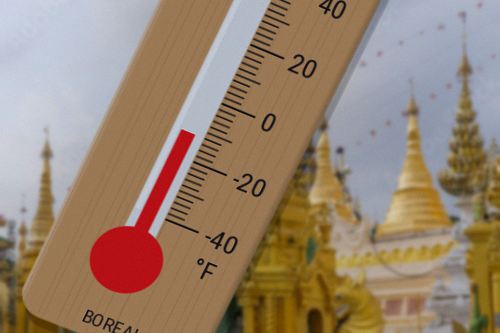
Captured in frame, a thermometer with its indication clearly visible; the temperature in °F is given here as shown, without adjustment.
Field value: -12 °F
